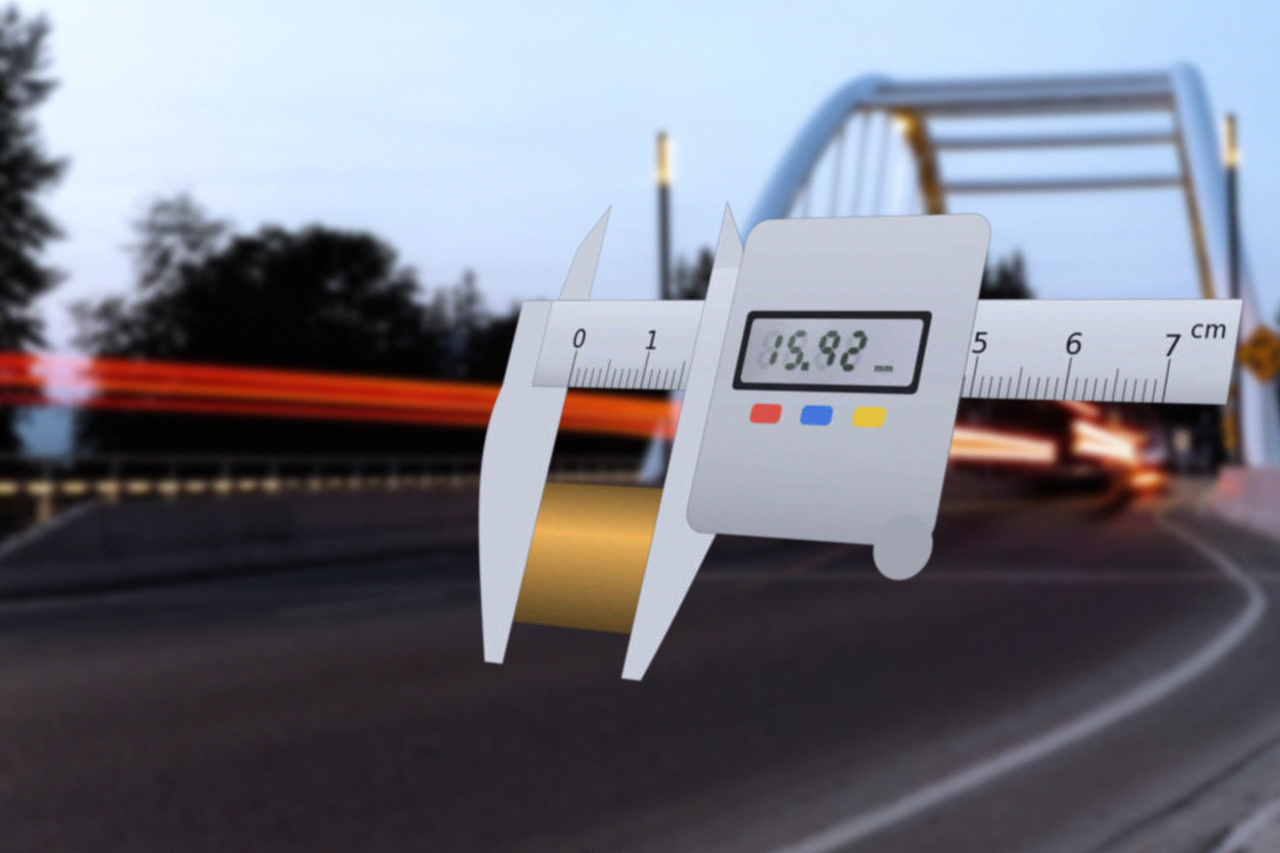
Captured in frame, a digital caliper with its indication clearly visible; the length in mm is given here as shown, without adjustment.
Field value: 15.92 mm
